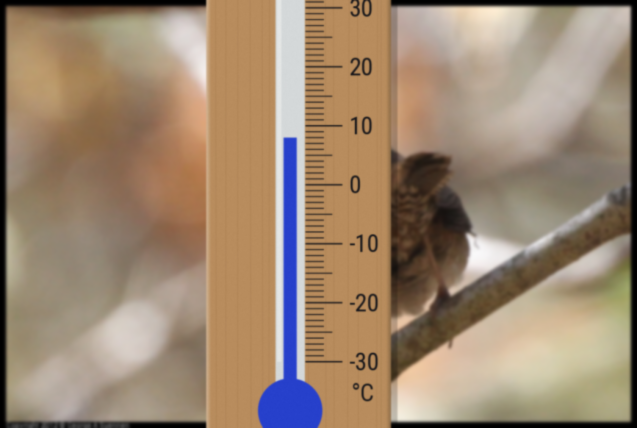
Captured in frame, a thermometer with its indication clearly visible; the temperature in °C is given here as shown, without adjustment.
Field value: 8 °C
